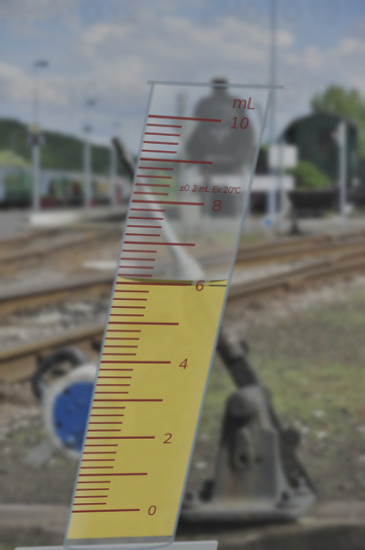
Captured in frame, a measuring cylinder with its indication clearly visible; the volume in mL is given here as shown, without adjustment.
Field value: 6 mL
